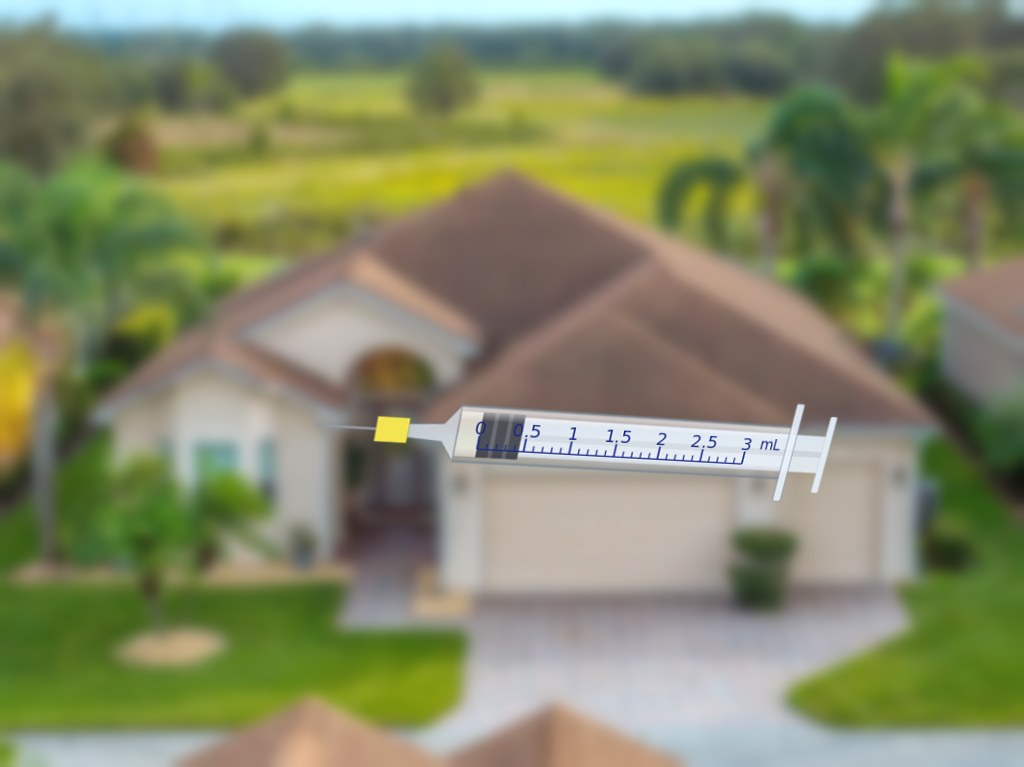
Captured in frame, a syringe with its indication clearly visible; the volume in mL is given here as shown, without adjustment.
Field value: 0 mL
